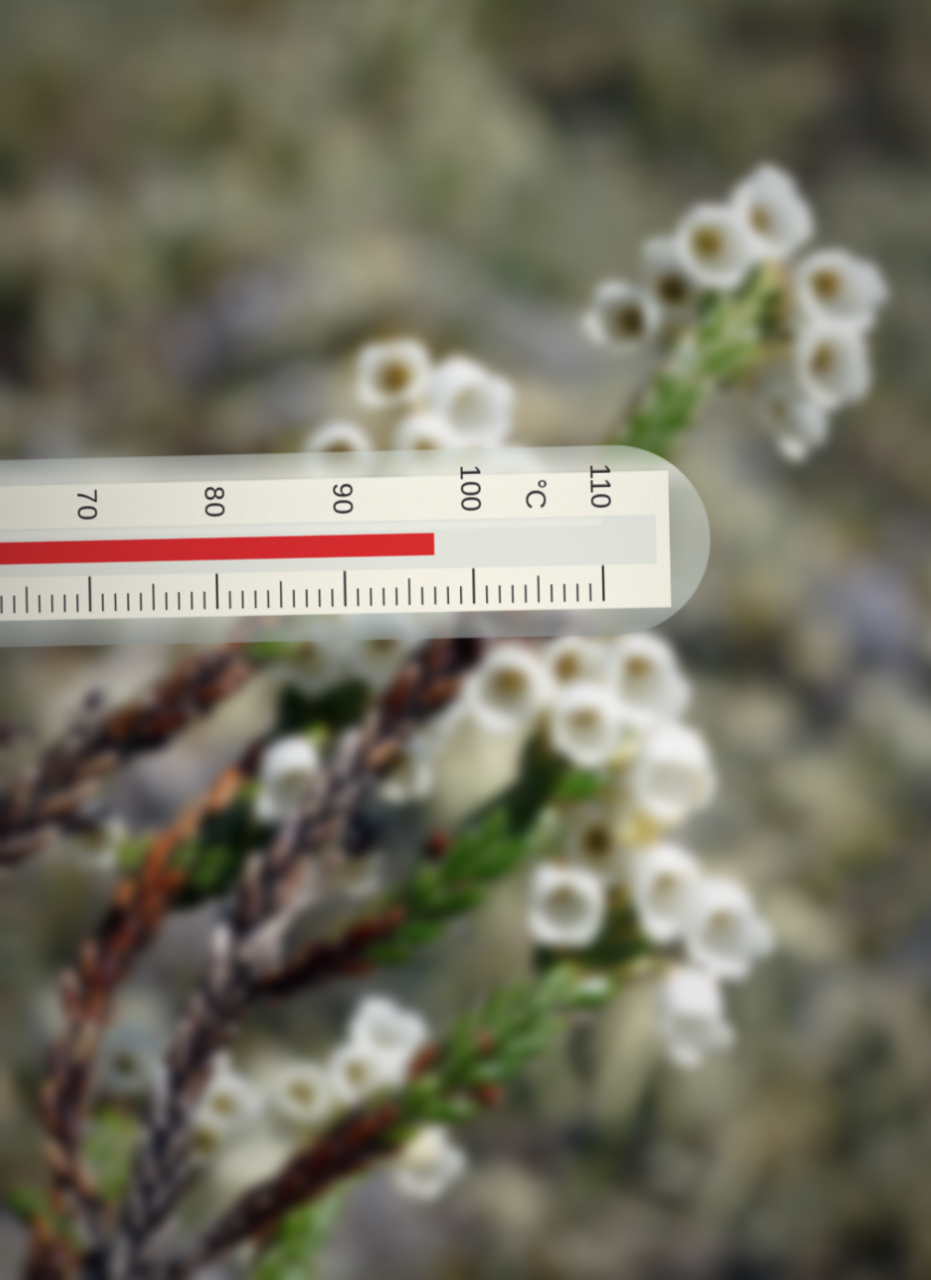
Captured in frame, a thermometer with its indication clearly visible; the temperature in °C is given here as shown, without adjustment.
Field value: 97 °C
